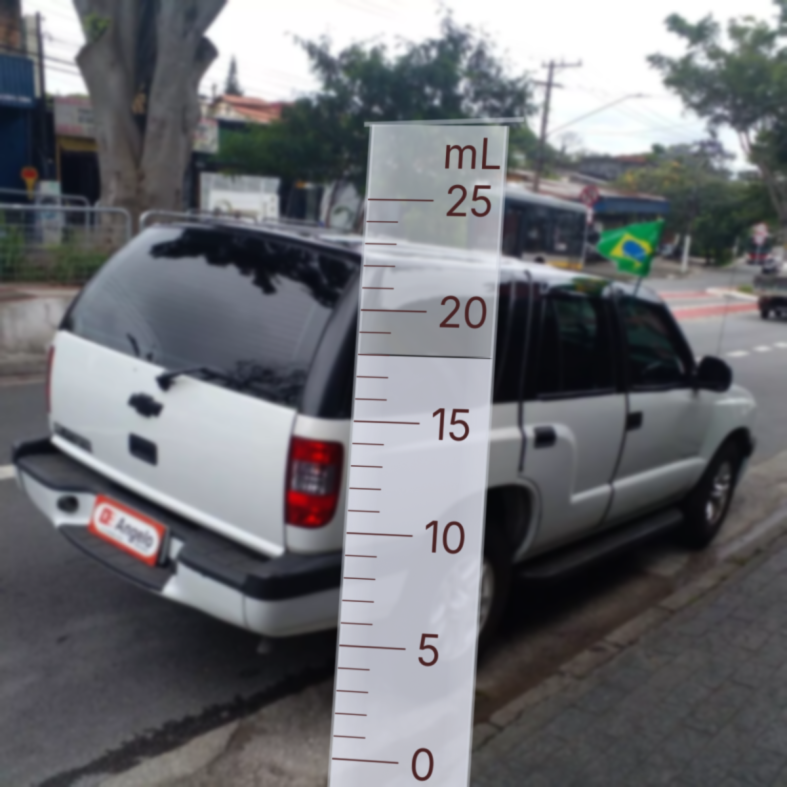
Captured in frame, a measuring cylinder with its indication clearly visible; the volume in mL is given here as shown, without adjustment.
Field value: 18 mL
